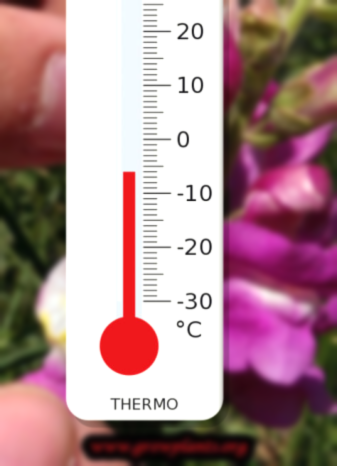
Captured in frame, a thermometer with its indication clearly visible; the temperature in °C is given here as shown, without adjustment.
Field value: -6 °C
